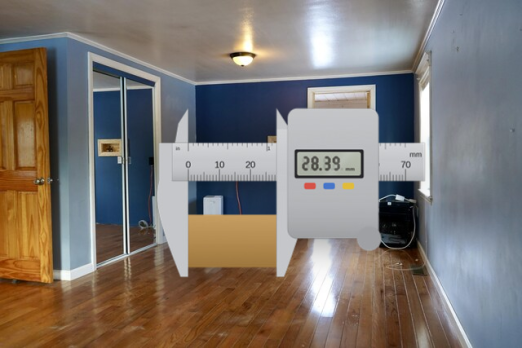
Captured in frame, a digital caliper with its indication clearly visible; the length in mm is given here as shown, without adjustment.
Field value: 28.39 mm
